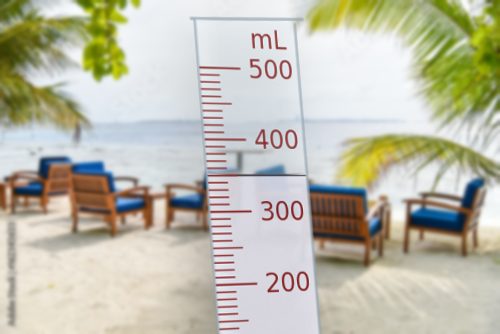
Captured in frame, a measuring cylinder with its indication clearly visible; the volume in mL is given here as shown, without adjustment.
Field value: 350 mL
